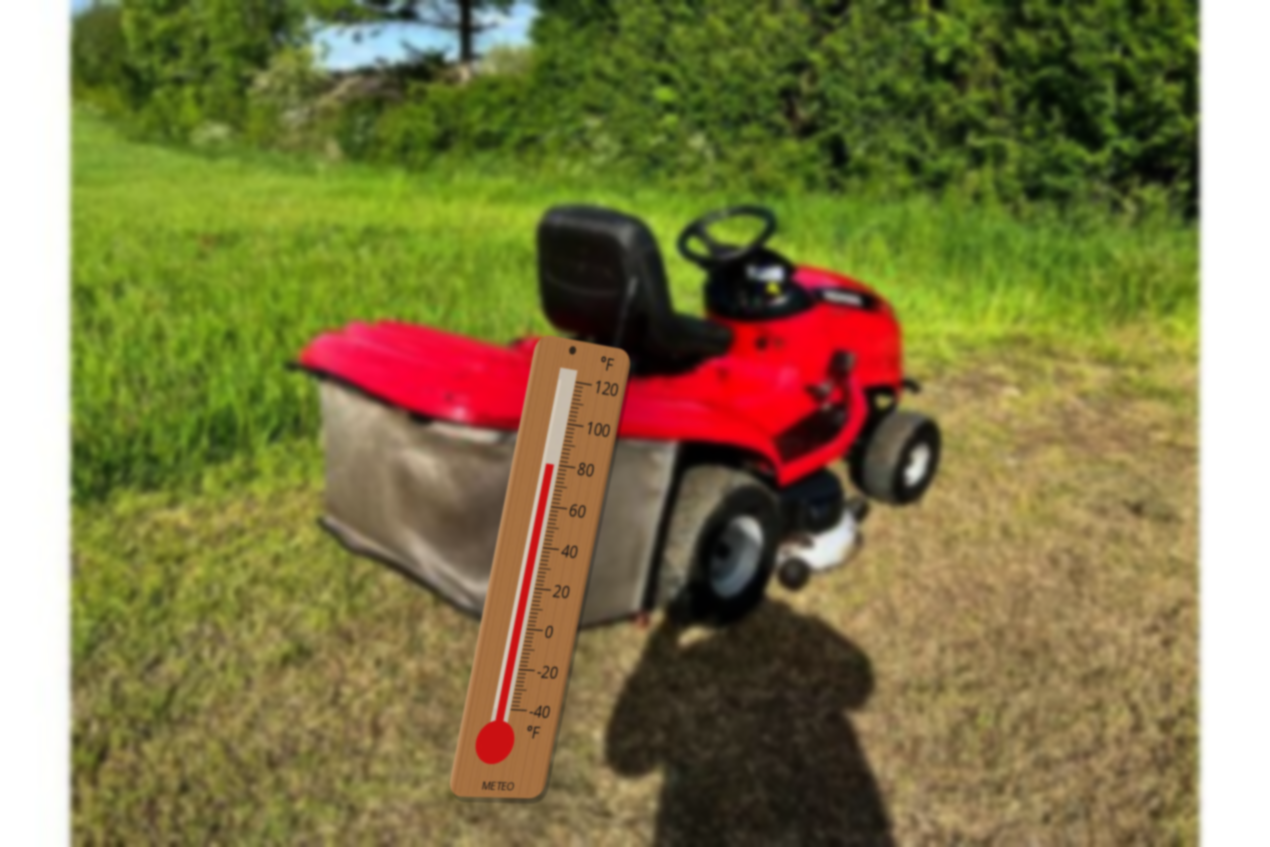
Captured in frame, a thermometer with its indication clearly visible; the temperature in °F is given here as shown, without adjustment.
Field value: 80 °F
